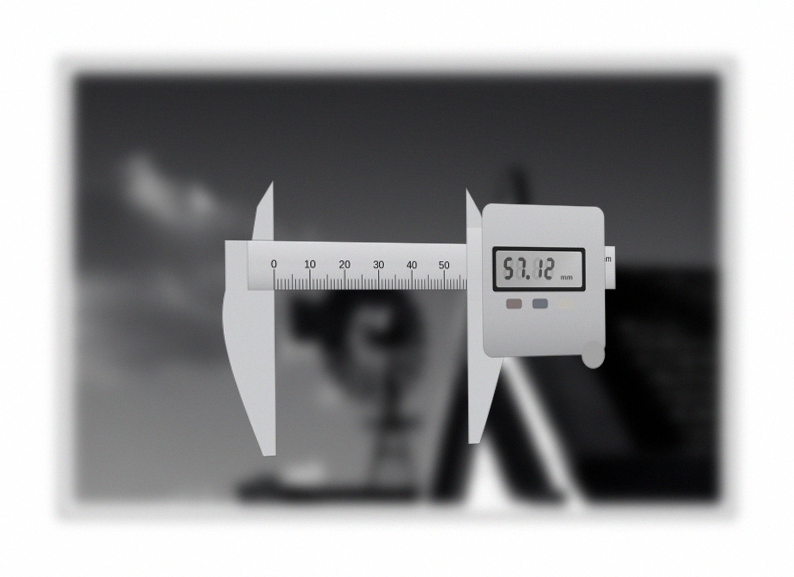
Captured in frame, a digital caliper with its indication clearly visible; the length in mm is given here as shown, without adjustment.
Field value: 57.12 mm
